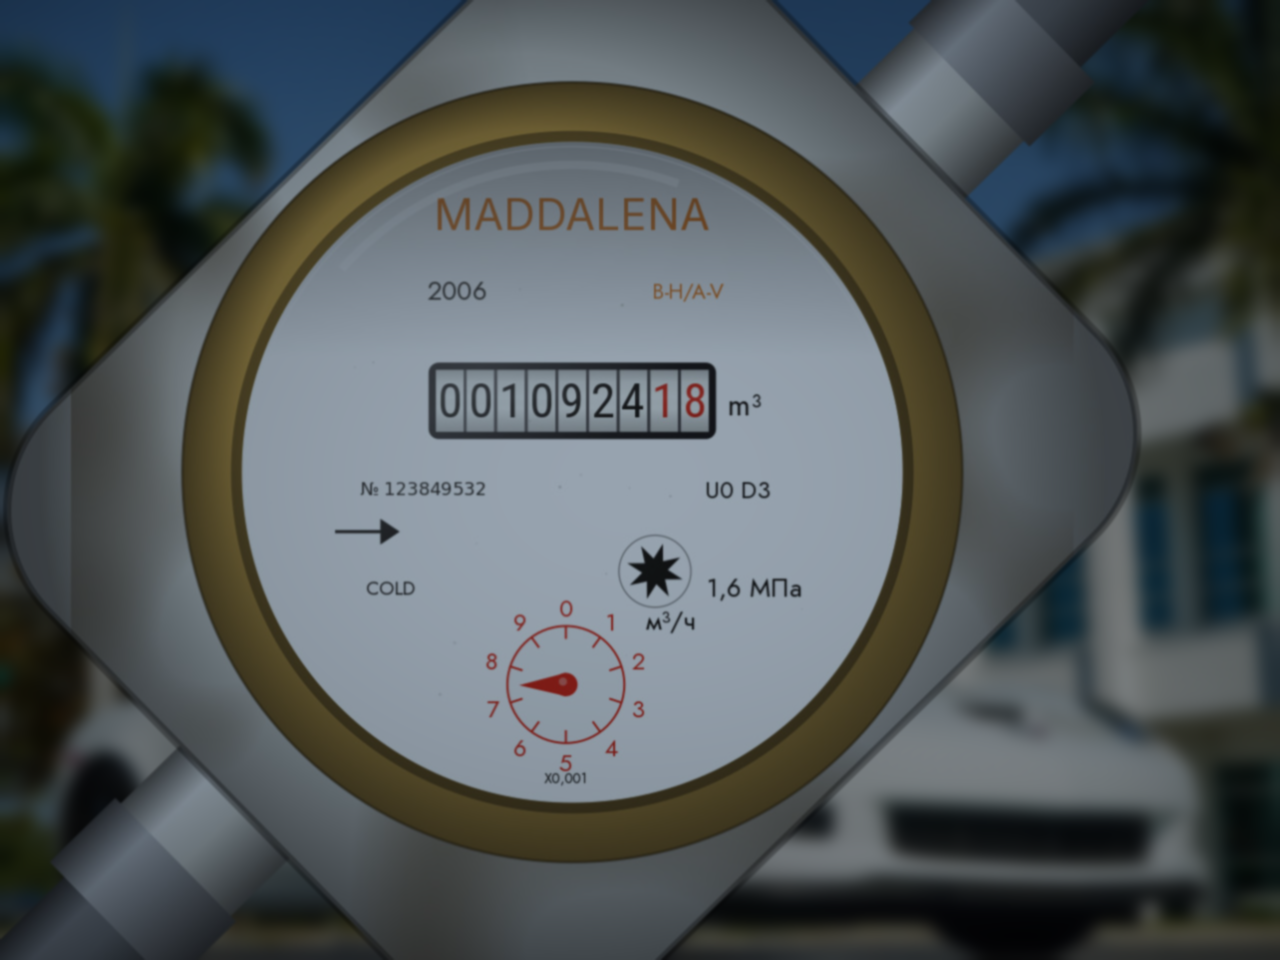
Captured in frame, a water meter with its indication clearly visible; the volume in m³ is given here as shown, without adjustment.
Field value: 10924.187 m³
